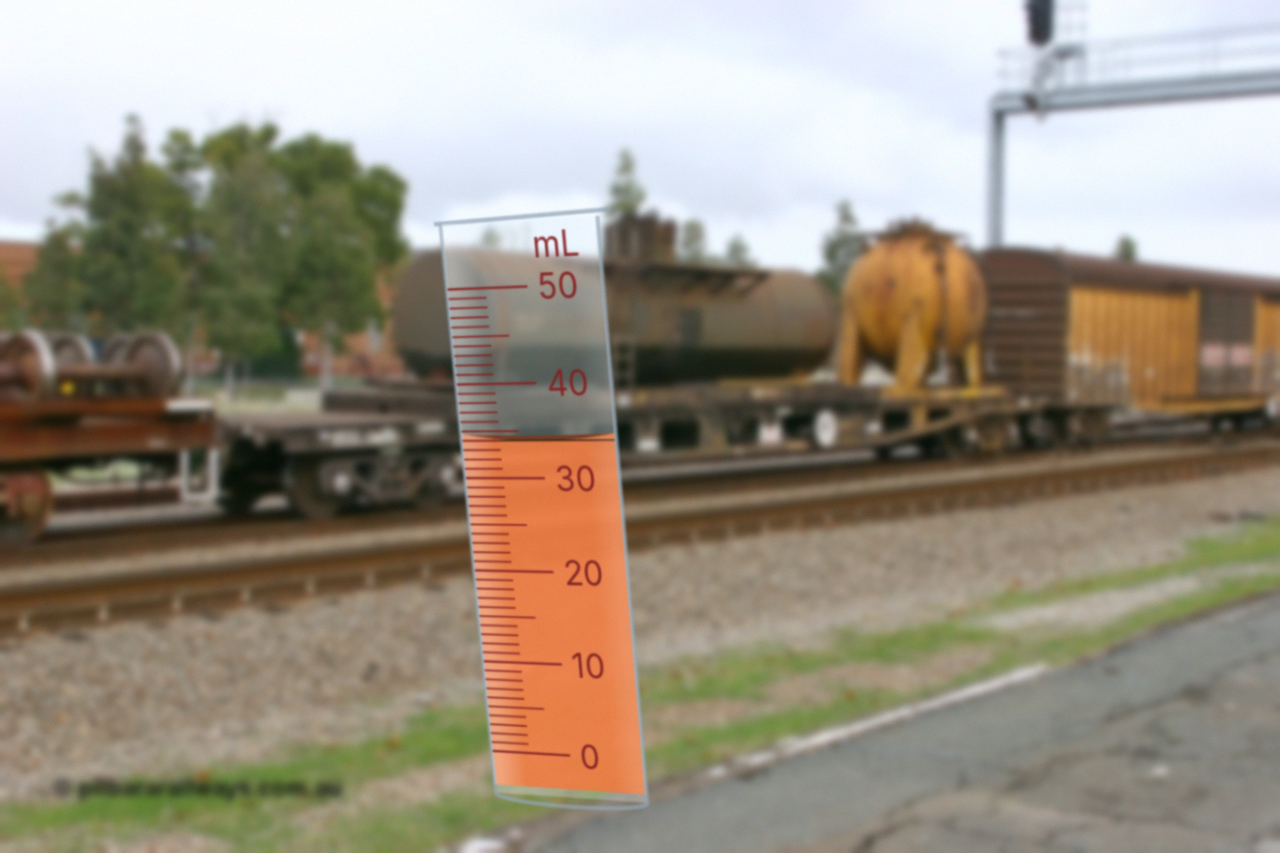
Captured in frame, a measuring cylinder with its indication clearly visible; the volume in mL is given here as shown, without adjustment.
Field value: 34 mL
